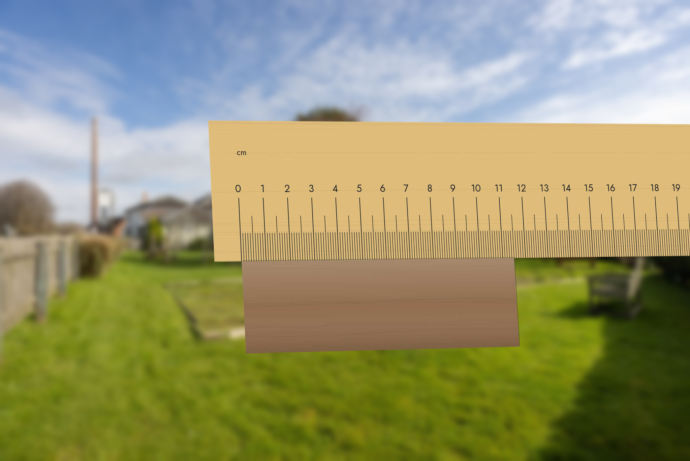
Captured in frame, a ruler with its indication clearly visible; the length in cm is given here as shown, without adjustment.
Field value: 11.5 cm
